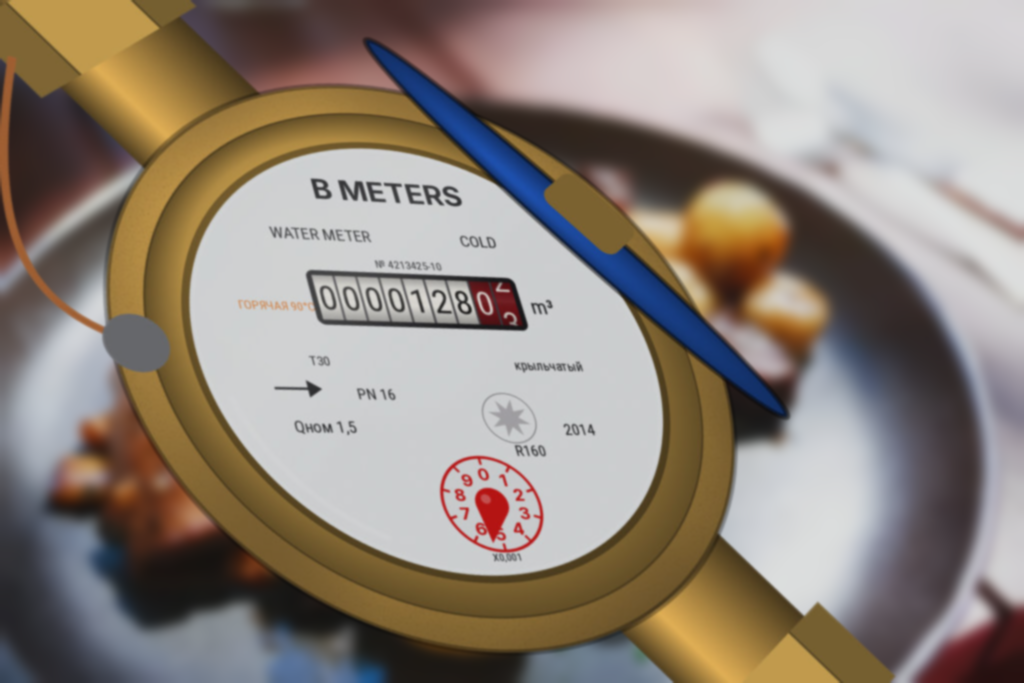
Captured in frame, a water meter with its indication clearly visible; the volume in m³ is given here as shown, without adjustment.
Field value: 128.025 m³
